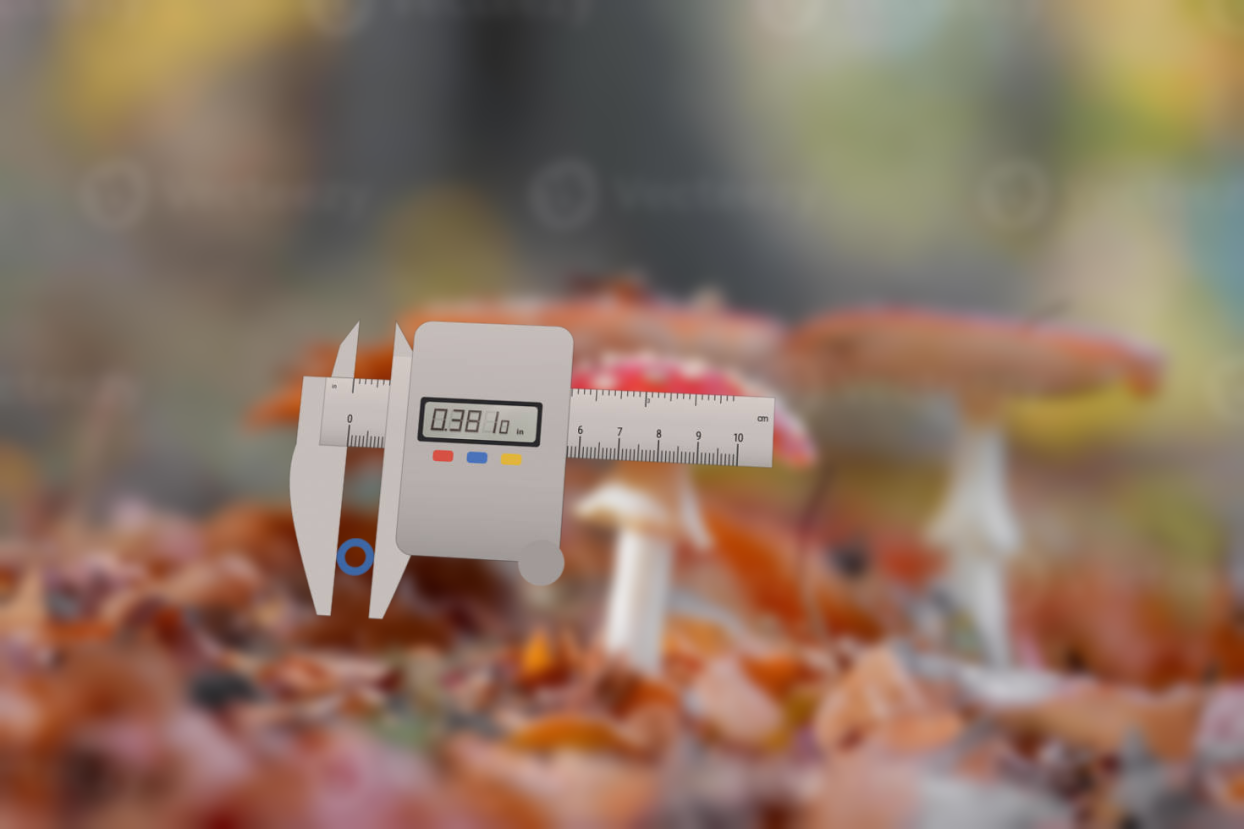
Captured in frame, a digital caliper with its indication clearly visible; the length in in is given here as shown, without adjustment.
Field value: 0.3810 in
